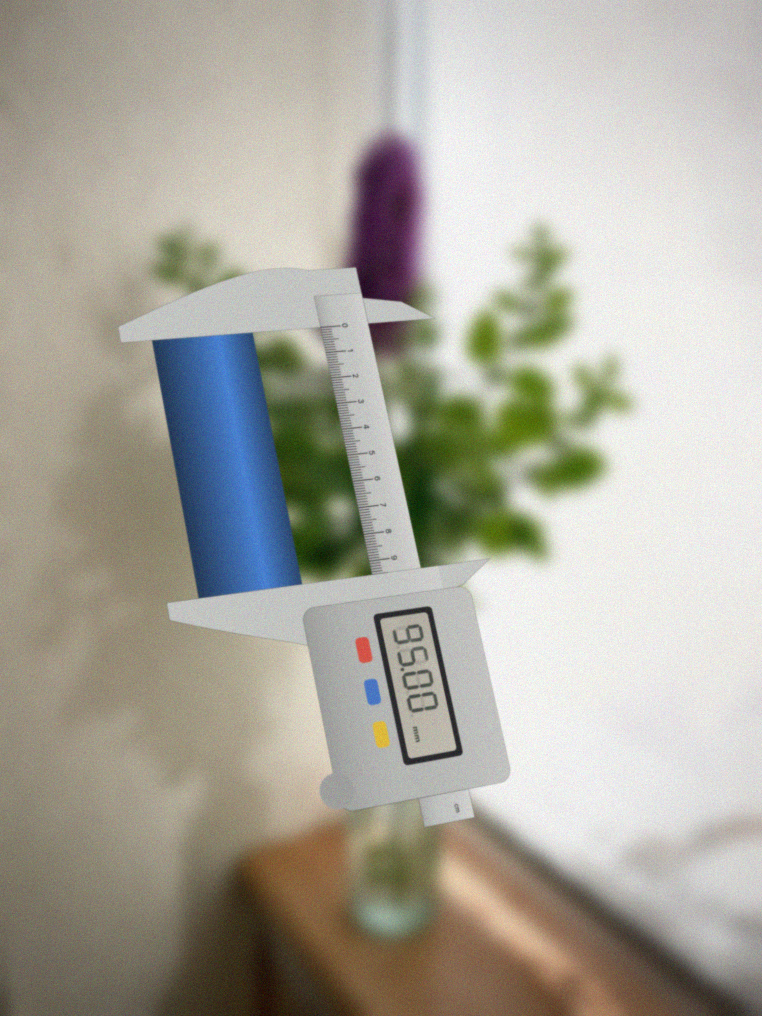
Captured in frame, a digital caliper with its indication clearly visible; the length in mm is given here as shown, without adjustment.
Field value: 95.00 mm
